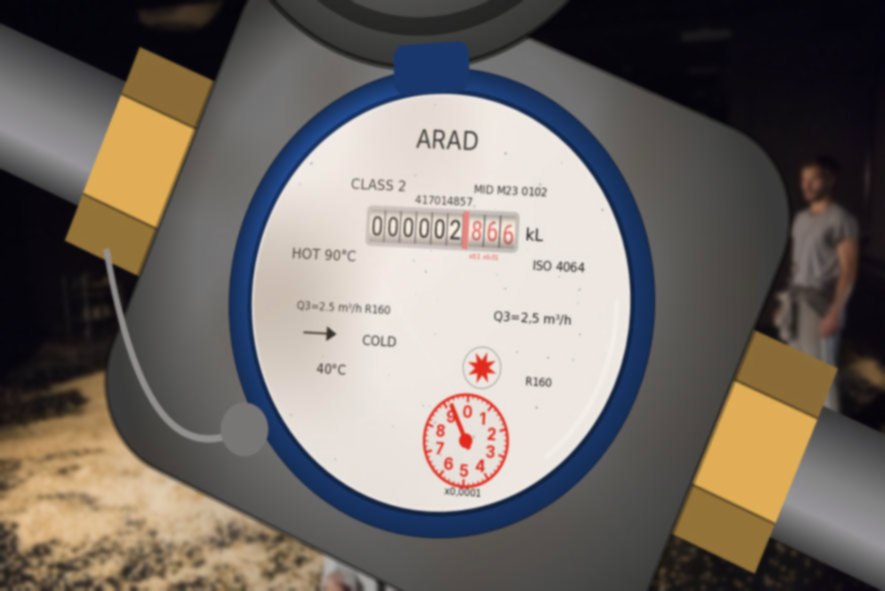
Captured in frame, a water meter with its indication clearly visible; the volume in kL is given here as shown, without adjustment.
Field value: 2.8659 kL
